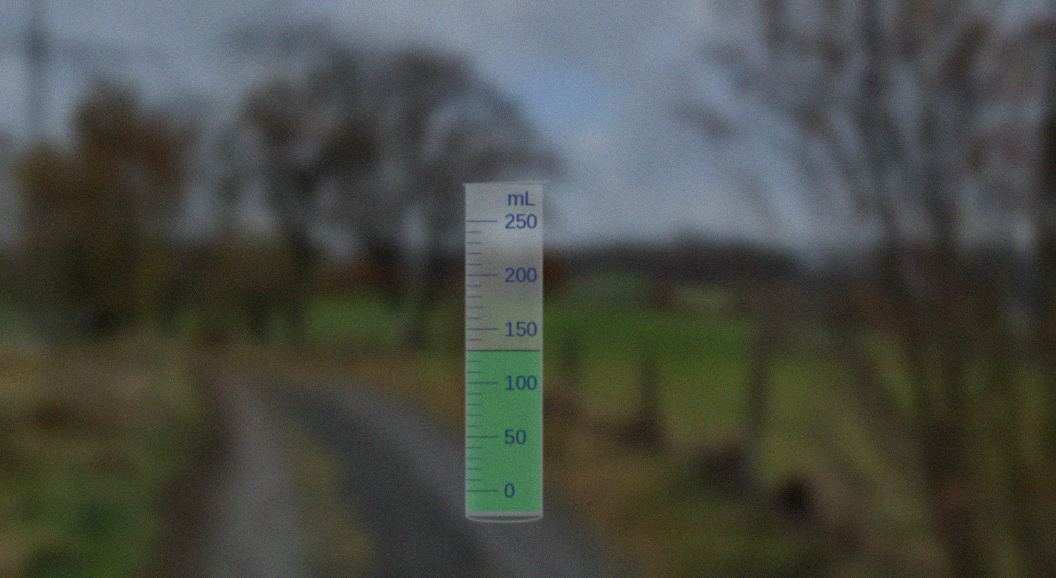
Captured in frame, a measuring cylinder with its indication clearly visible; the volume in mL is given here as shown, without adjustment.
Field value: 130 mL
